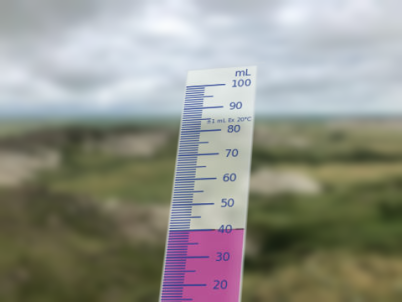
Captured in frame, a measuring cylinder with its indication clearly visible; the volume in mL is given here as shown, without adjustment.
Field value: 40 mL
